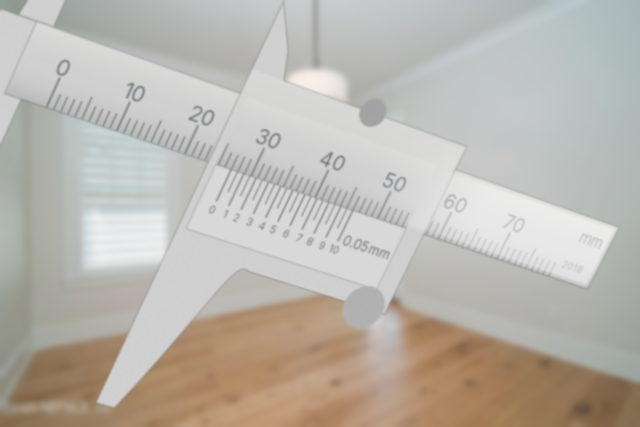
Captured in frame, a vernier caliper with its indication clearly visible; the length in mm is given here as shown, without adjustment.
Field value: 27.0 mm
